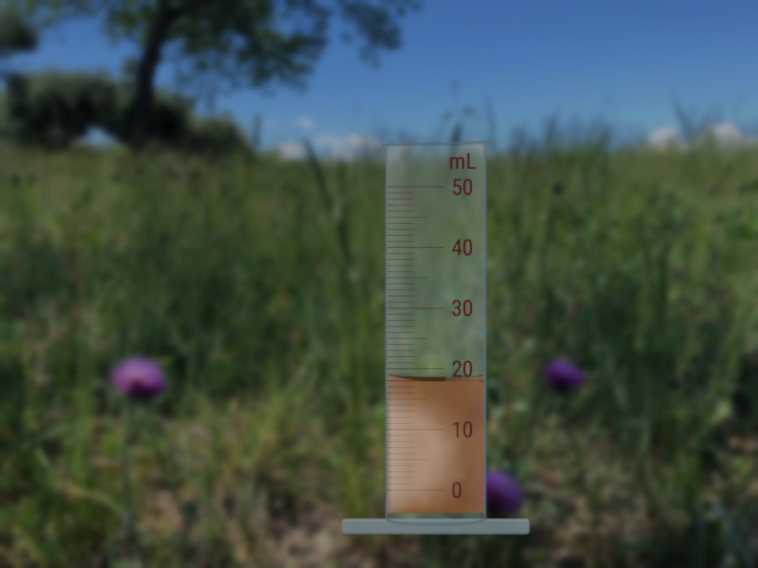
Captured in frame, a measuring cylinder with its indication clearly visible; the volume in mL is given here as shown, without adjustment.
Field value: 18 mL
